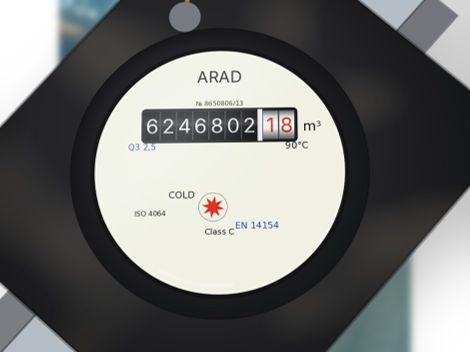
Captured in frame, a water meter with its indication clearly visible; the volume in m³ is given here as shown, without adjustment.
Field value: 6246802.18 m³
